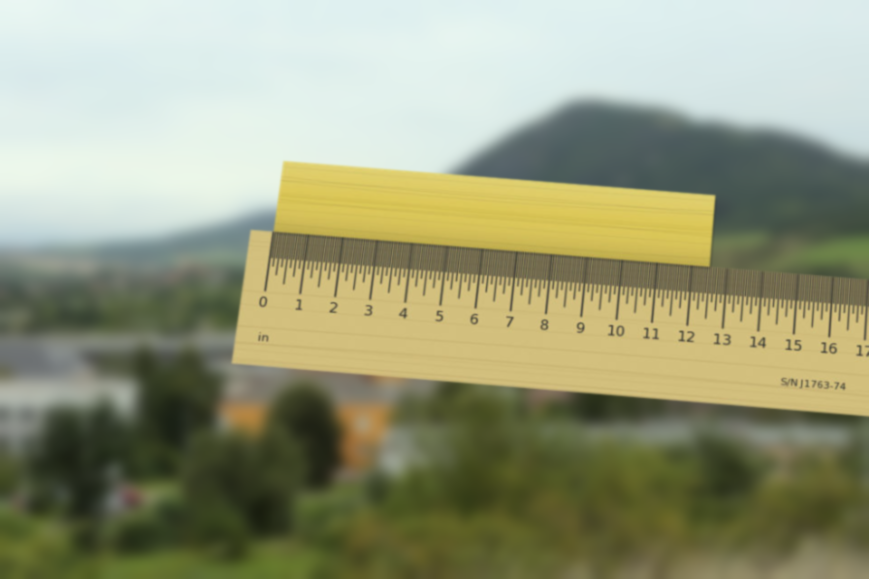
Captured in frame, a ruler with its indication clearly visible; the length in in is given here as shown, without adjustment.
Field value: 12.5 in
